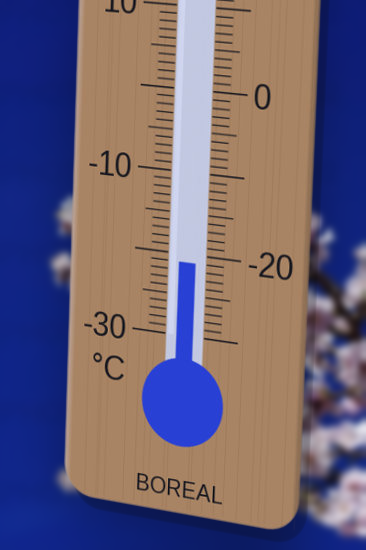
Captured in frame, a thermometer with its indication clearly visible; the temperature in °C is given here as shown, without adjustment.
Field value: -21 °C
